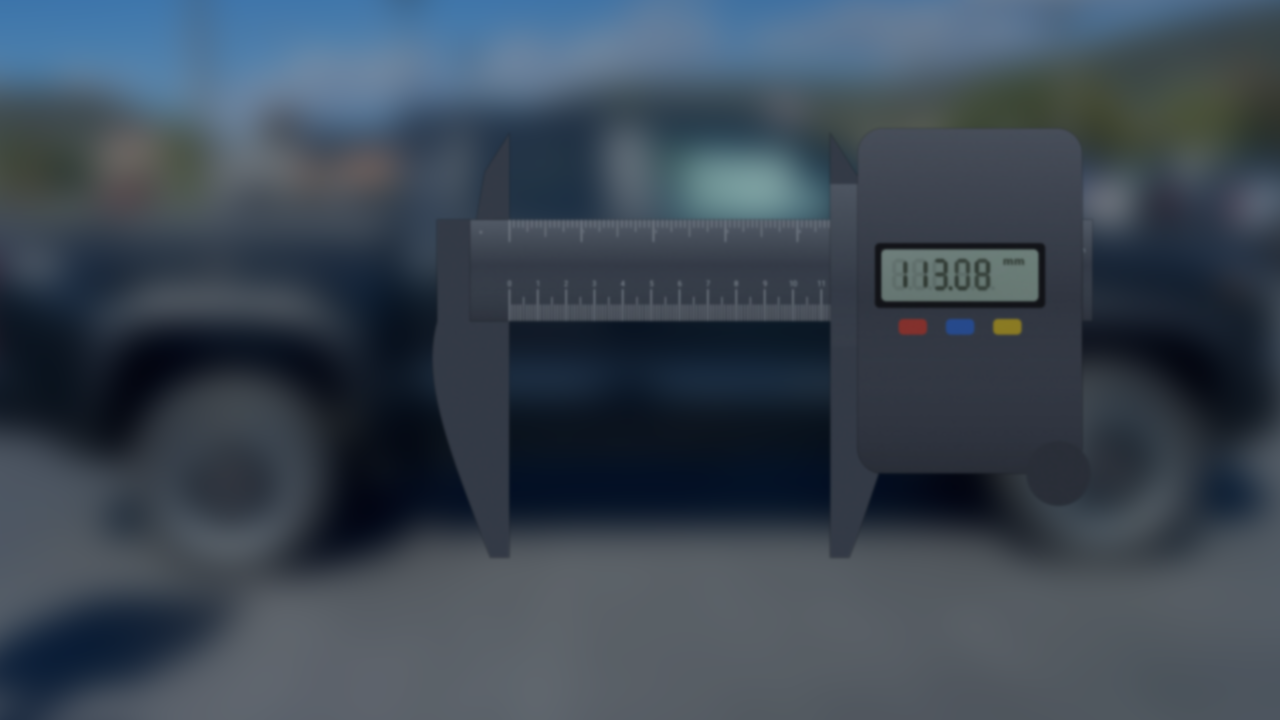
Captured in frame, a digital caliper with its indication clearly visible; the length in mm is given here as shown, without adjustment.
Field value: 113.08 mm
